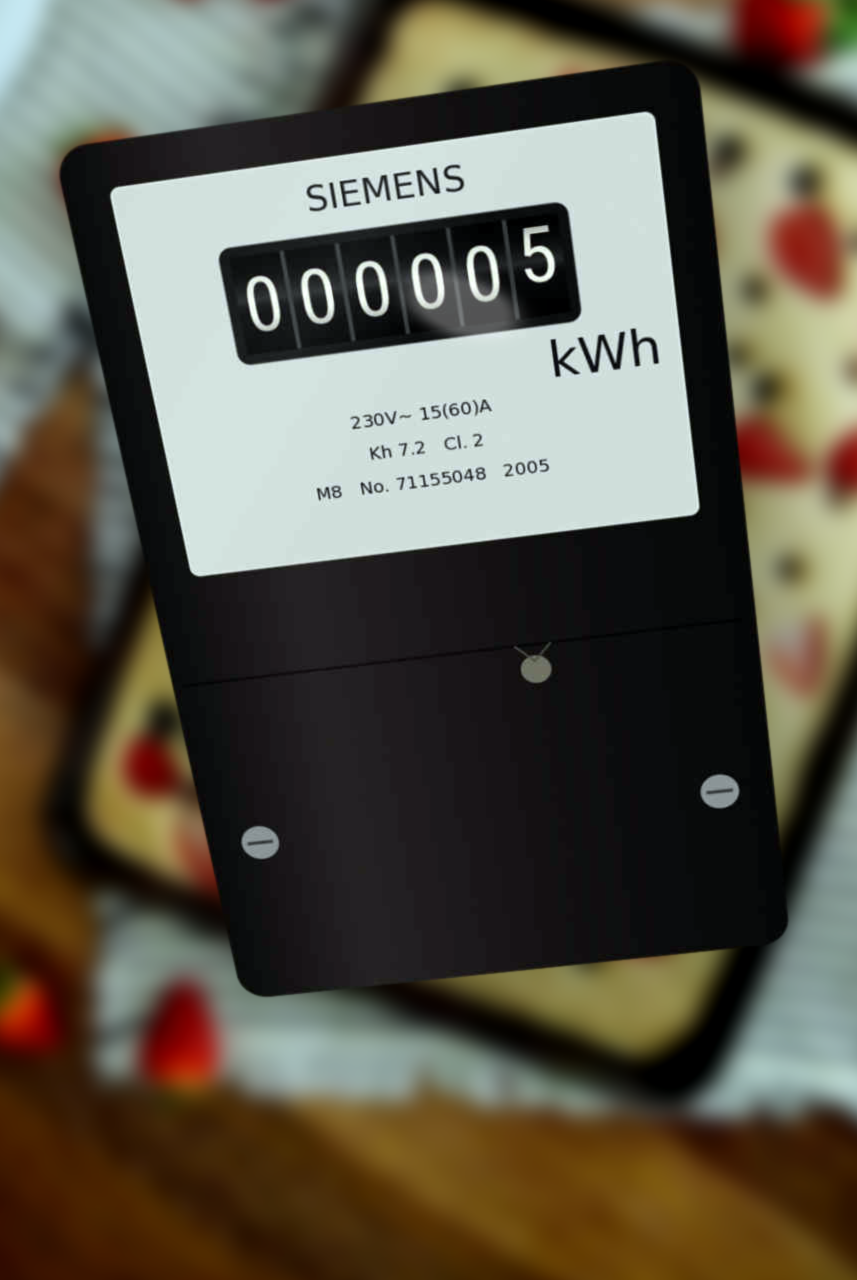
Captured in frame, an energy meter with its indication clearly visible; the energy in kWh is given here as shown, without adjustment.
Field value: 5 kWh
